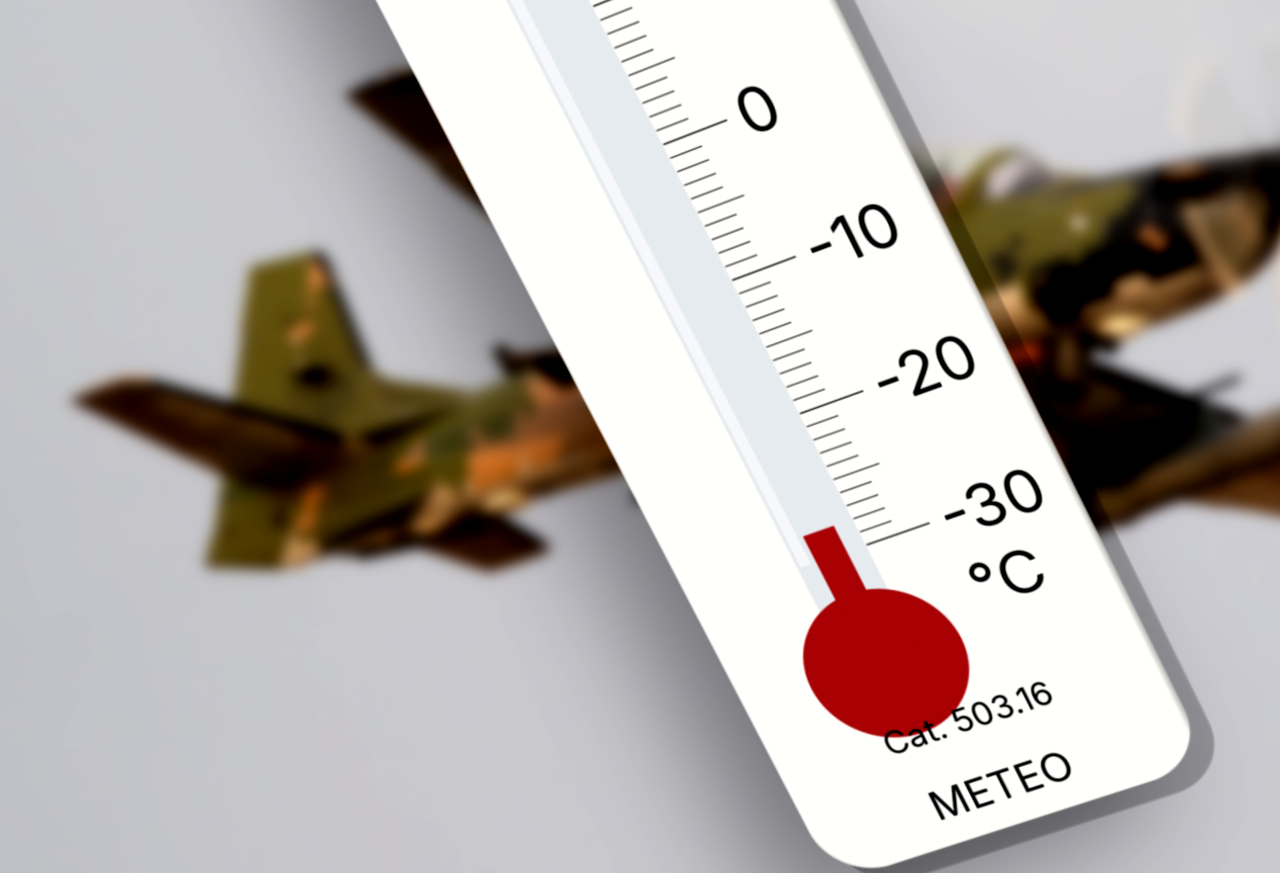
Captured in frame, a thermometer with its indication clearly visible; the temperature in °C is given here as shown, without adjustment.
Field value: -28 °C
